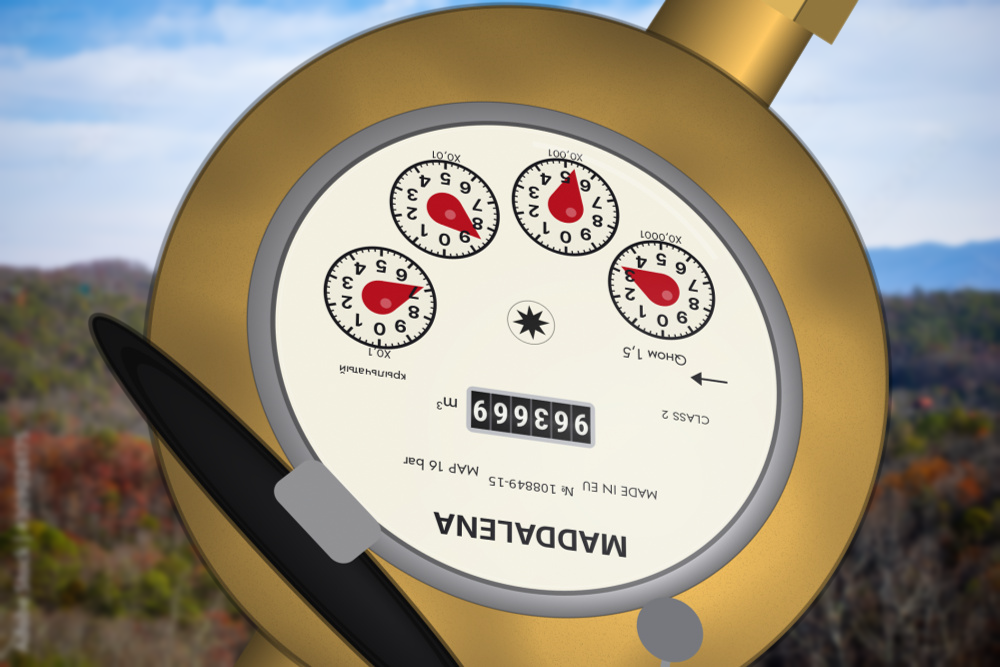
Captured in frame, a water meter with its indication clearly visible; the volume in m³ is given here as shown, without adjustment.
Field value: 963669.6853 m³
